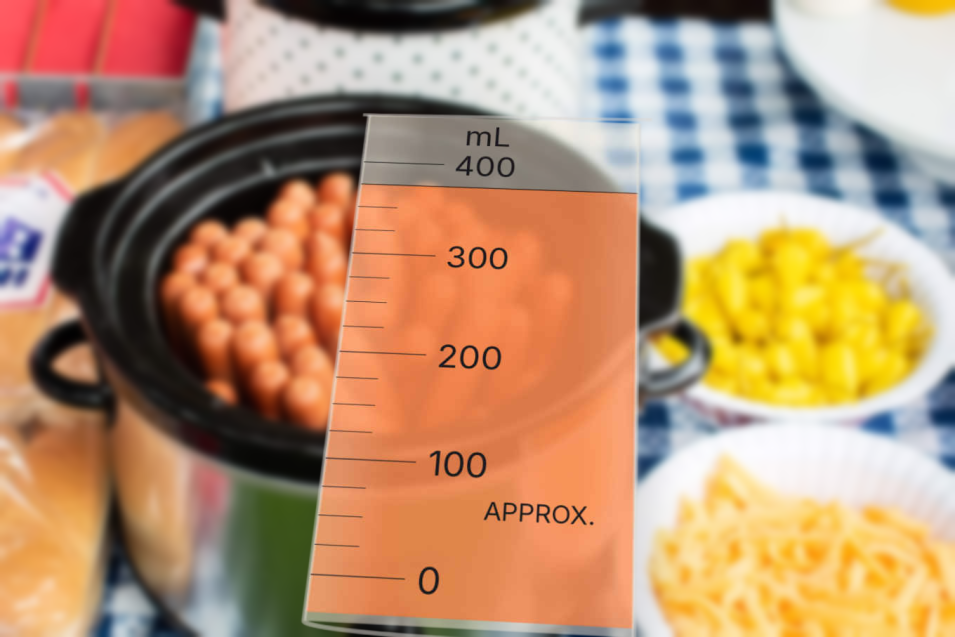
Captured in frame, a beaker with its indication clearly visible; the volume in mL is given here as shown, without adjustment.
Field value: 375 mL
